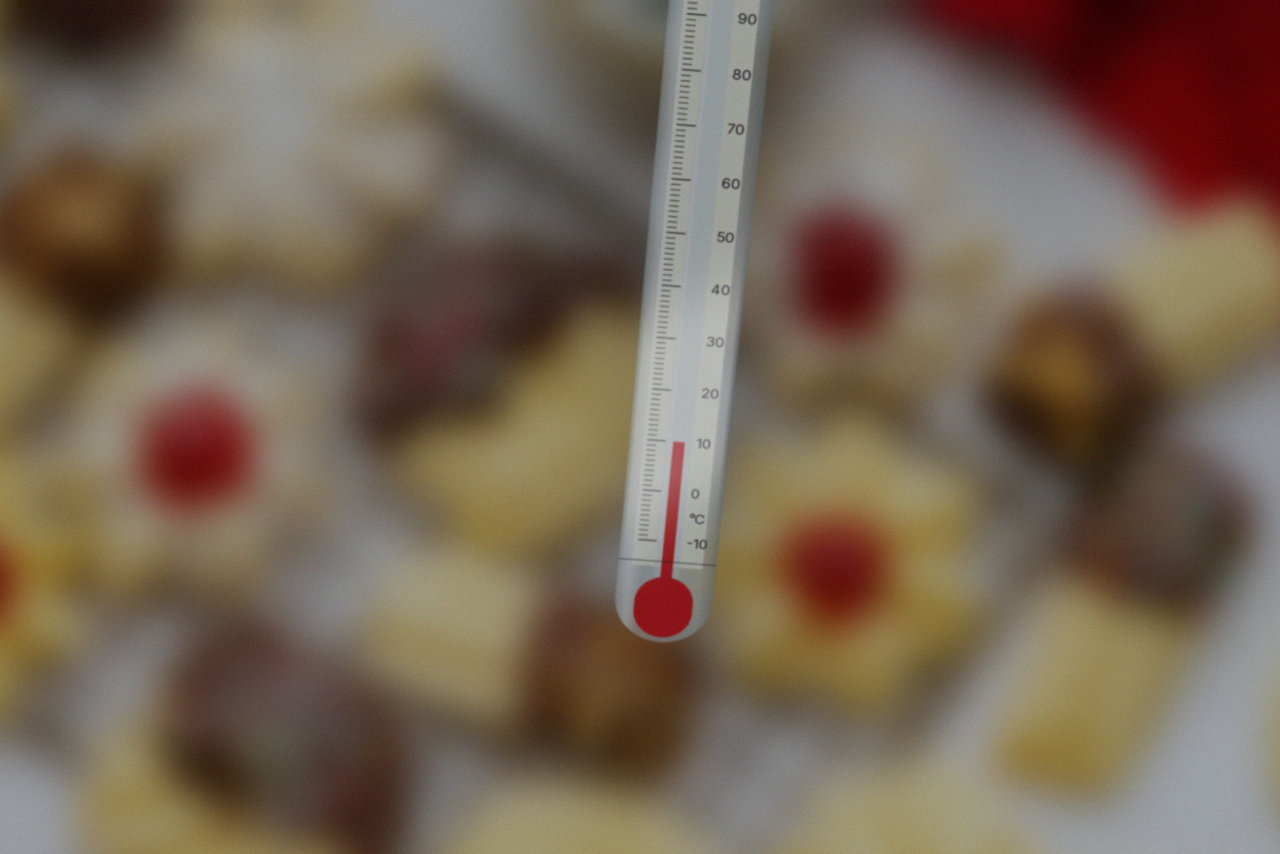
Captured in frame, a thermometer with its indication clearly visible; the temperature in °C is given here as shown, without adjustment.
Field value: 10 °C
